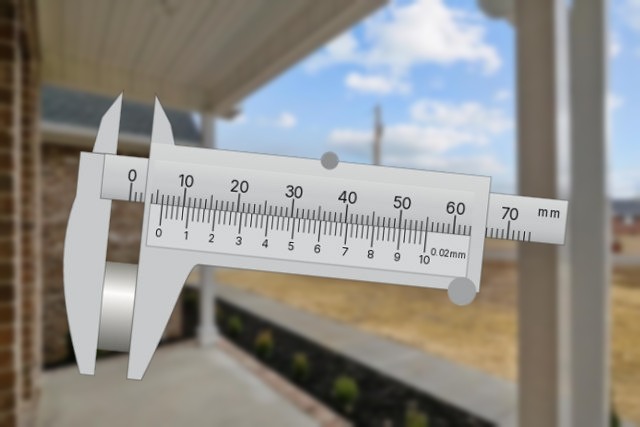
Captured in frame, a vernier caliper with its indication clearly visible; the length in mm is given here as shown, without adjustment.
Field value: 6.0 mm
